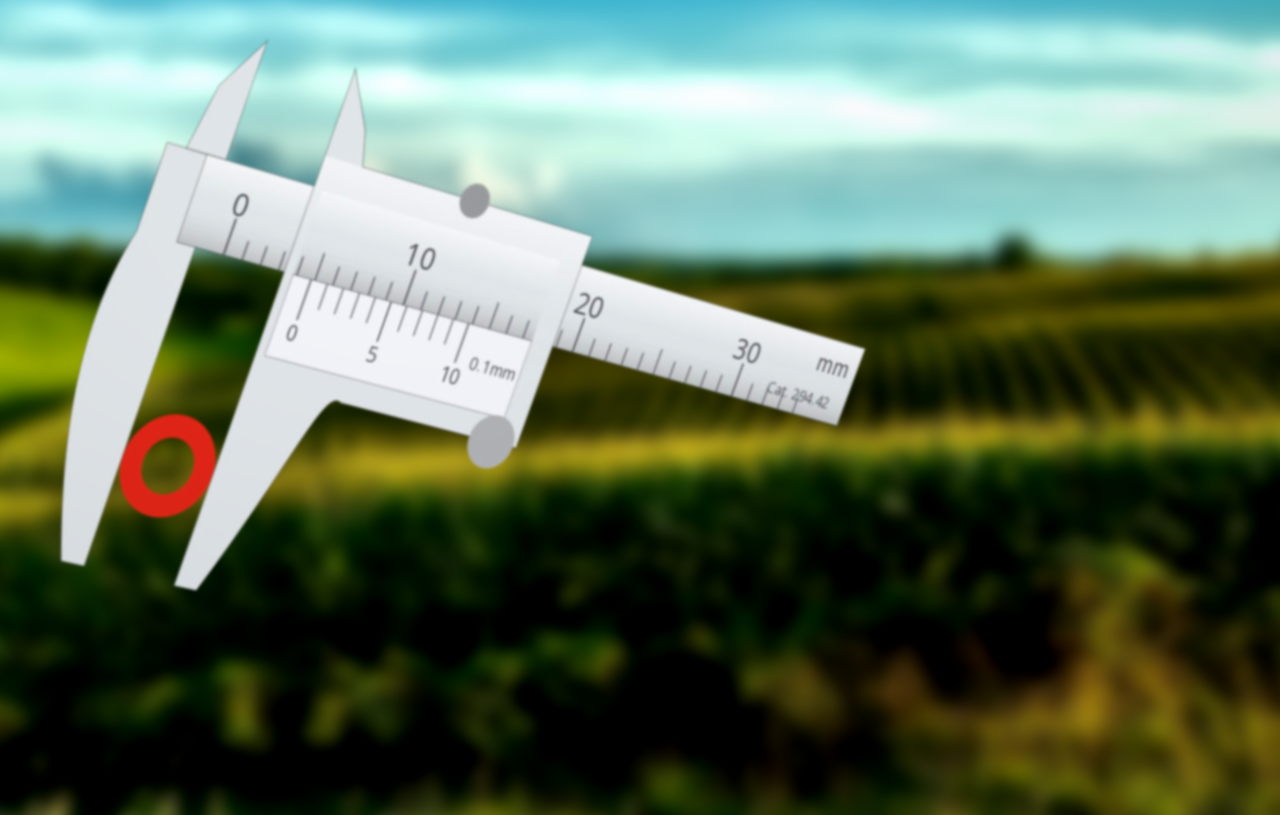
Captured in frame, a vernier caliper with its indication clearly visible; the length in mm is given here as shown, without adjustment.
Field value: 4.8 mm
